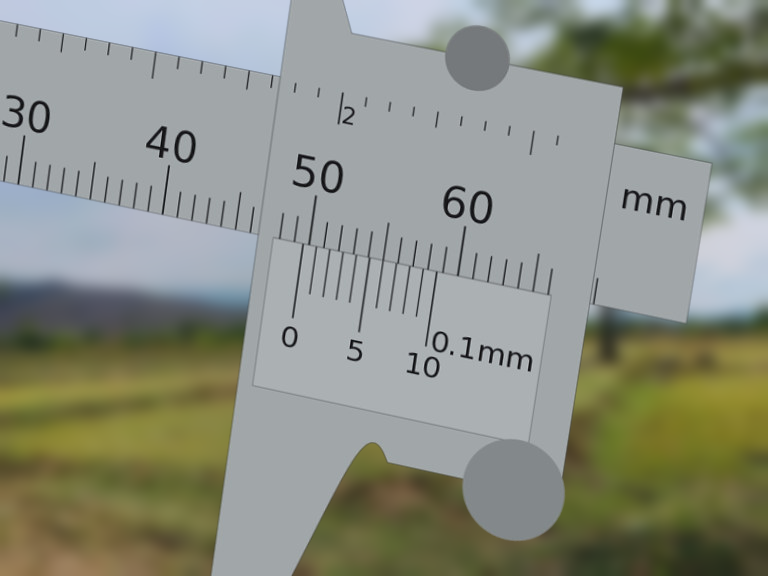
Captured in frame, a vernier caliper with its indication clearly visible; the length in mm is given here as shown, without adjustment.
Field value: 49.6 mm
